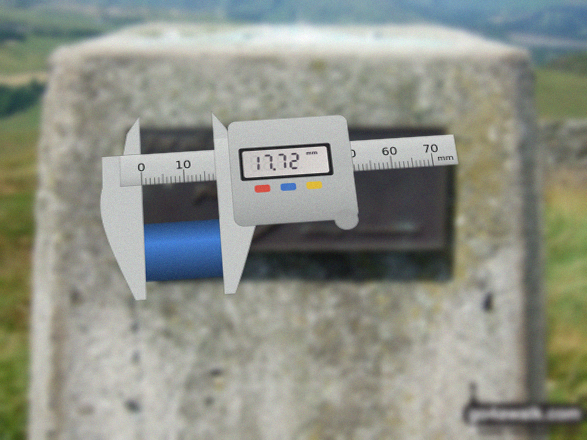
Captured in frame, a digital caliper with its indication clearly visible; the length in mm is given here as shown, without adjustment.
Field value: 17.72 mm
